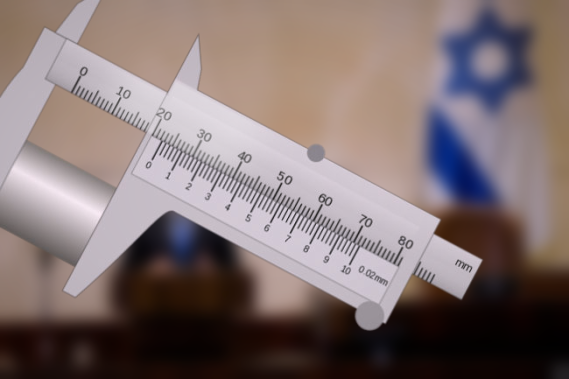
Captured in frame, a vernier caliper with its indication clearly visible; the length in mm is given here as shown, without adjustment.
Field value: 22.5 mm
